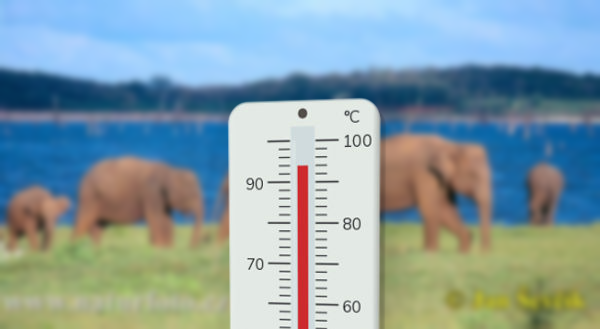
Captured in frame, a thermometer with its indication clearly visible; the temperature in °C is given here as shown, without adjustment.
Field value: 94 °C
